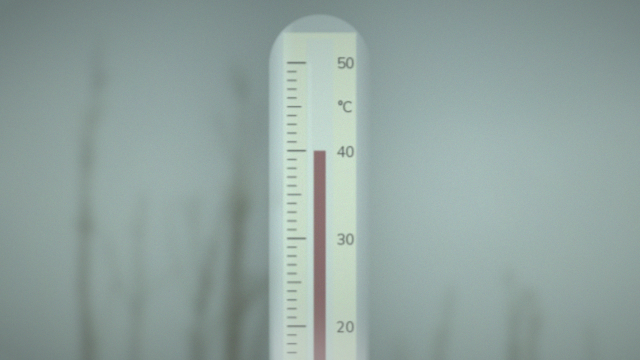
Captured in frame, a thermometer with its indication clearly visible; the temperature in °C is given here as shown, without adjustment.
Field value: 40 °C
